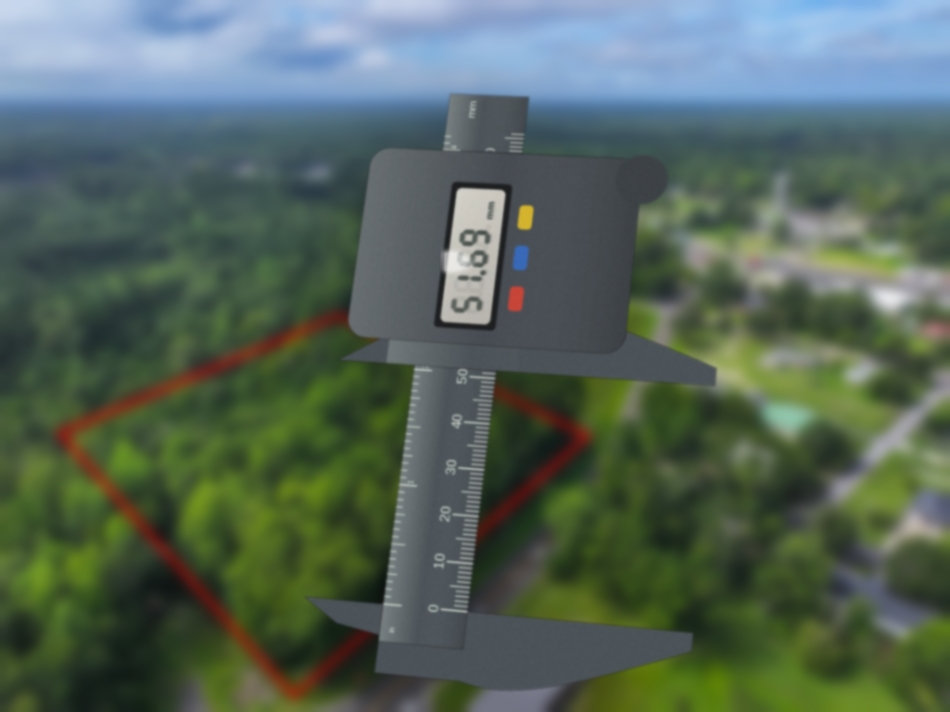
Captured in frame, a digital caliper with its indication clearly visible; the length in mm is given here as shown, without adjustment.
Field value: 51.69 mm
